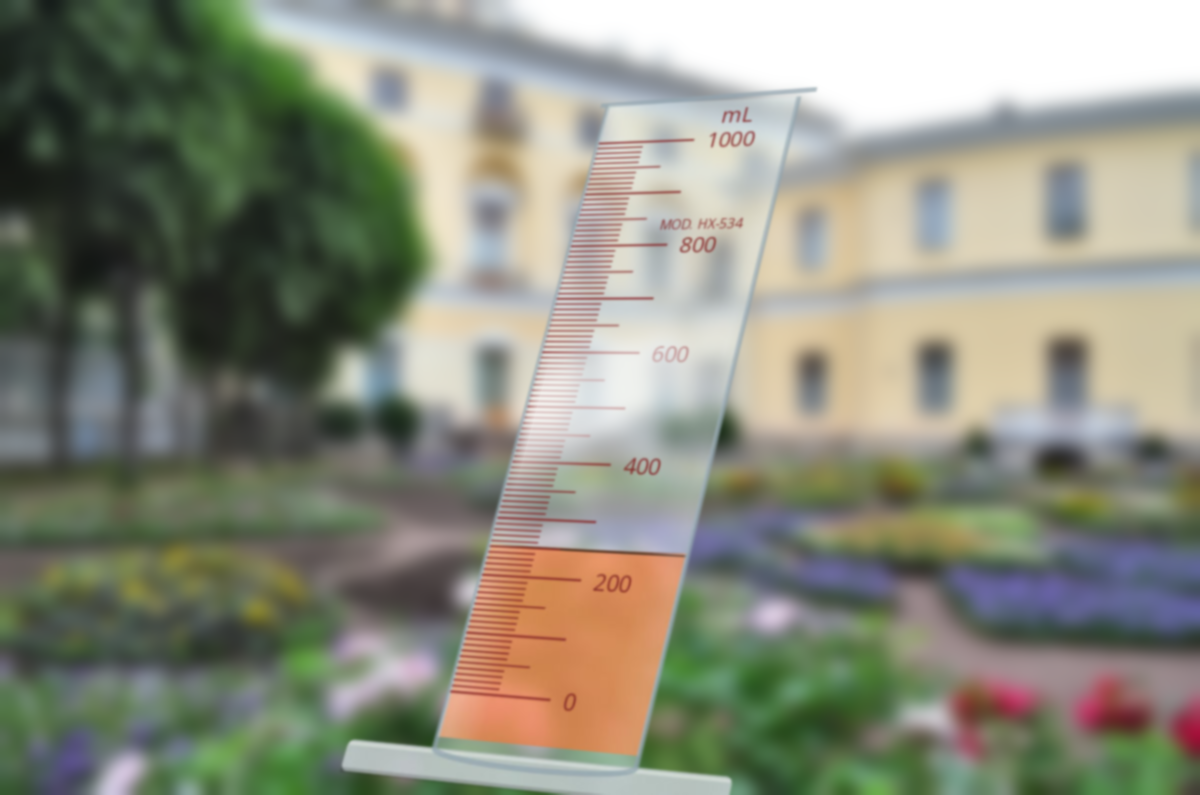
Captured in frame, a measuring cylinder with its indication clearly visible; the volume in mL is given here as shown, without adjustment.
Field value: 250 mL
